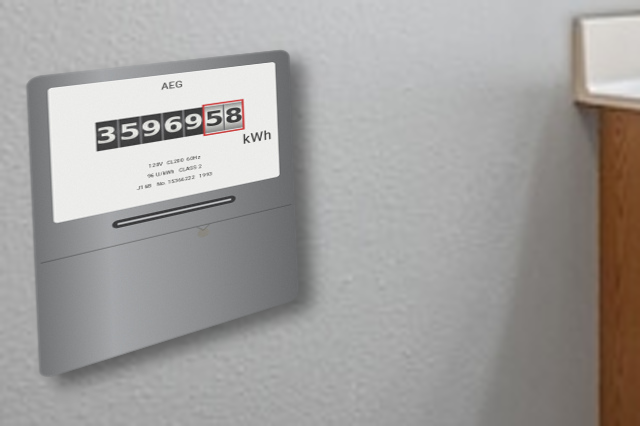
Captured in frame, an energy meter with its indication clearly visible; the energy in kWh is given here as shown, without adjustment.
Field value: 35969.58 kWh
